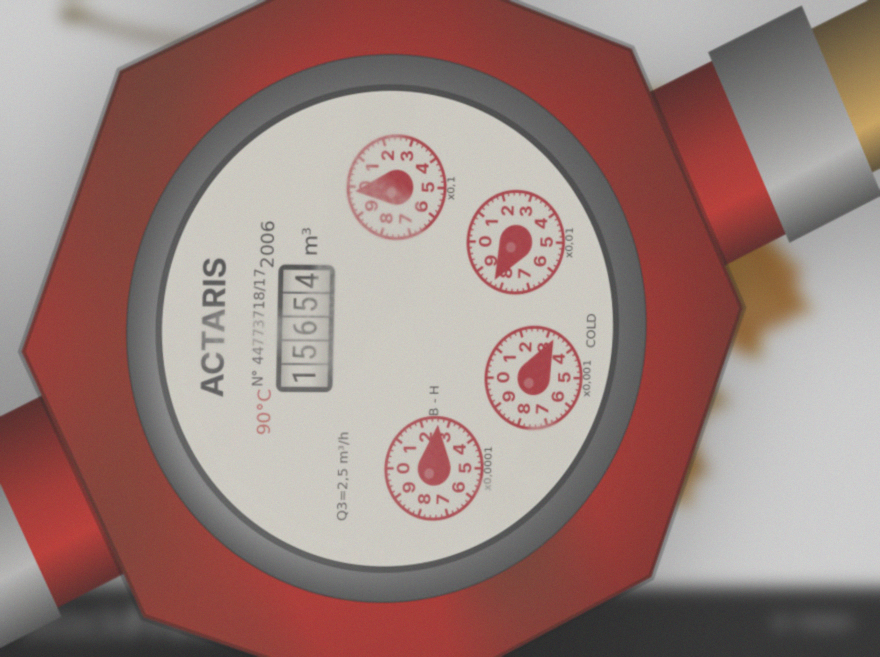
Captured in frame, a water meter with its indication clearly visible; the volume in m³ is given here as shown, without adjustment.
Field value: 15653.9832 m³
